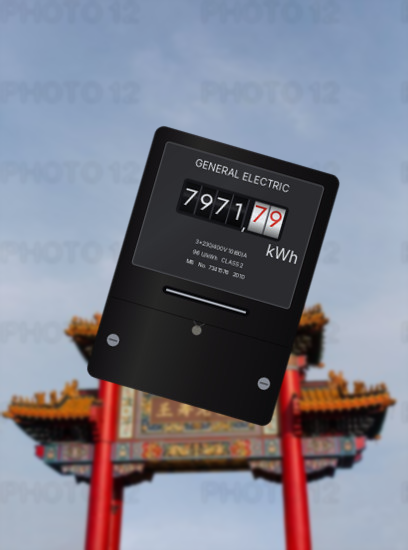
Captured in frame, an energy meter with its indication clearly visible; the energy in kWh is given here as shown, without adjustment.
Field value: 7971.79 kWh
